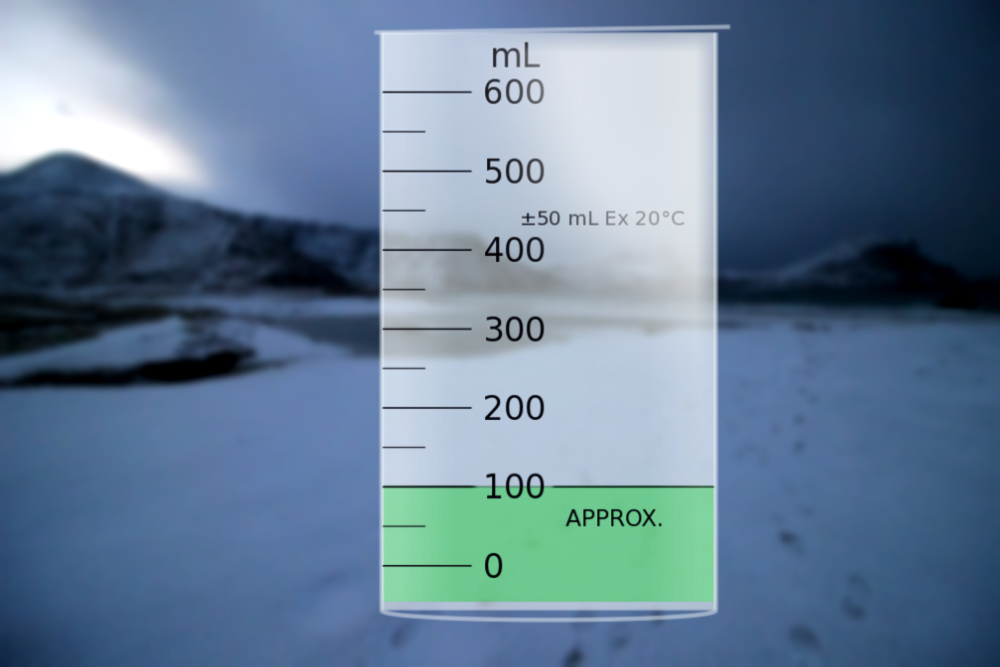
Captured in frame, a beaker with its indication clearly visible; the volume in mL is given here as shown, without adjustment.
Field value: 100 mL
